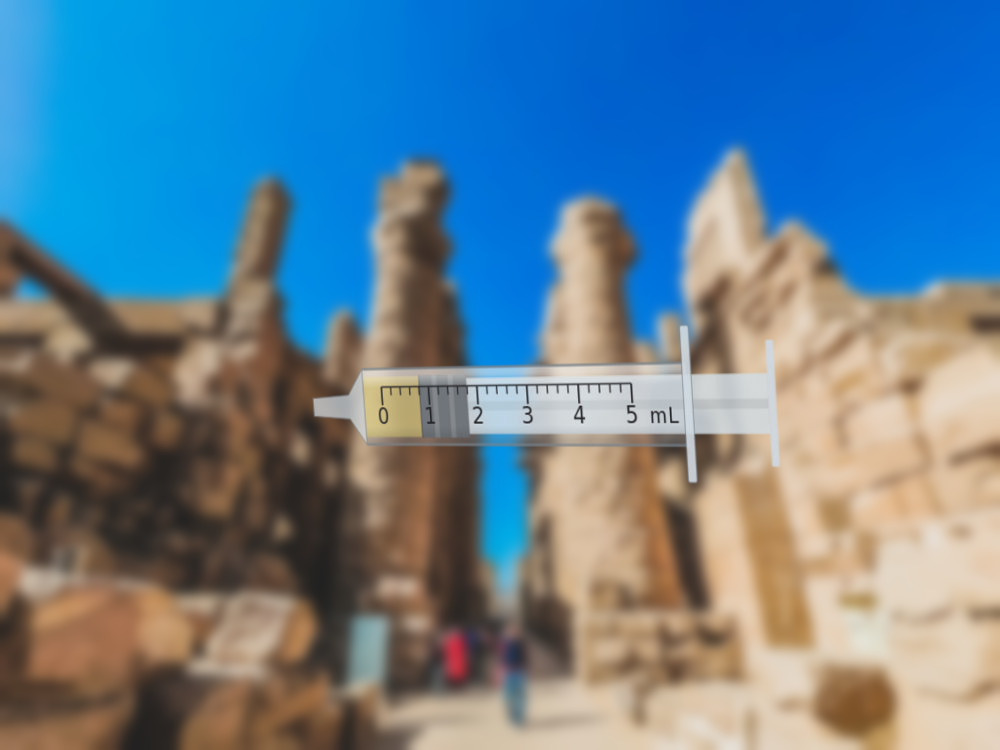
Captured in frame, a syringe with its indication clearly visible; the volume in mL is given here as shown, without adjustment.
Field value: 0.8 mL
